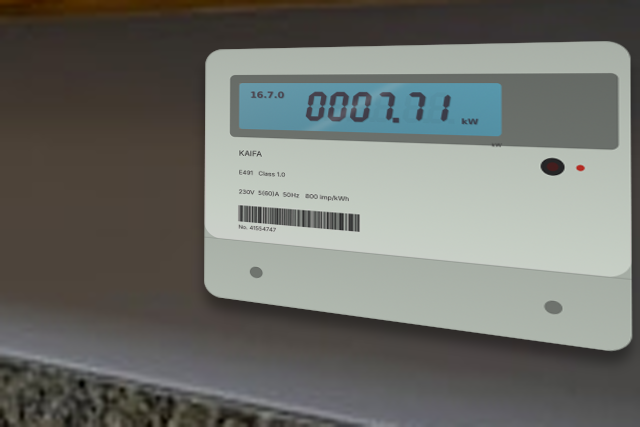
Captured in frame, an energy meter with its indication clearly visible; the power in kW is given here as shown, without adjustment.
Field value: 7.71 kW
